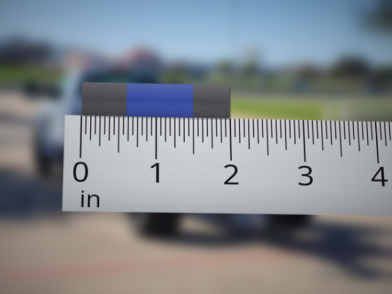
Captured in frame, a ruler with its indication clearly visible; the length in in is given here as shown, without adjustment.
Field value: 2 in
